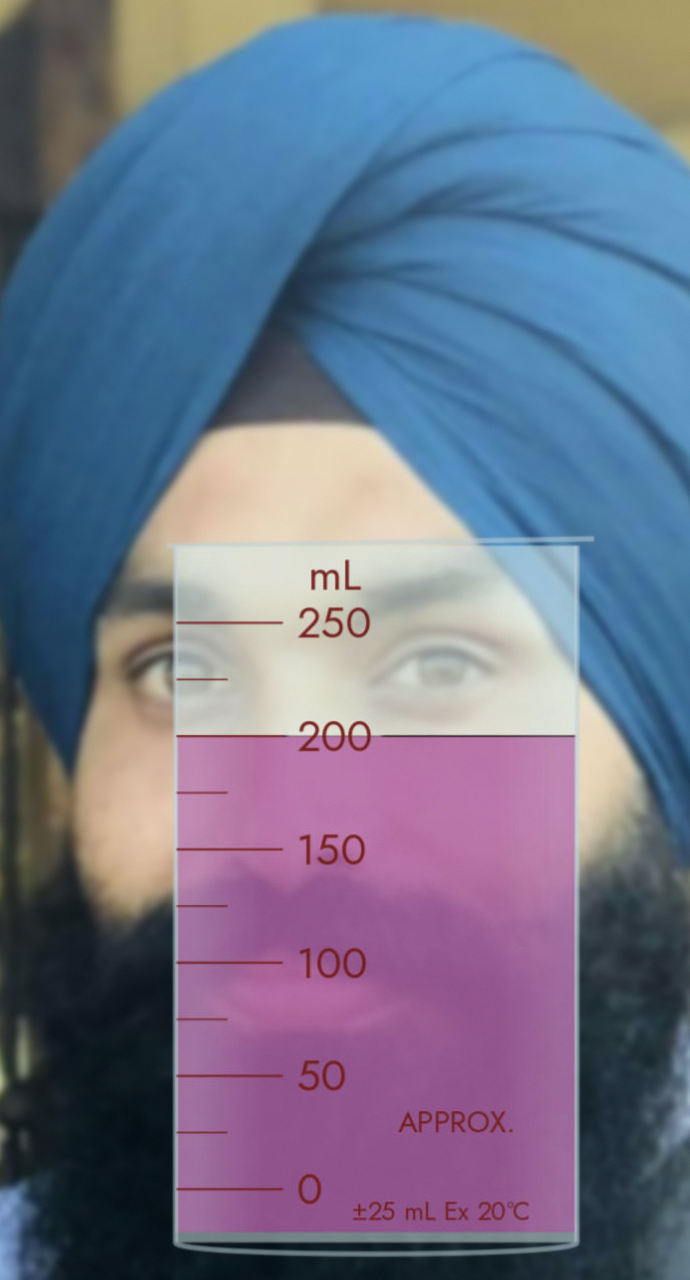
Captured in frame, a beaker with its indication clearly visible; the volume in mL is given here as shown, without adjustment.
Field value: 200 mL
